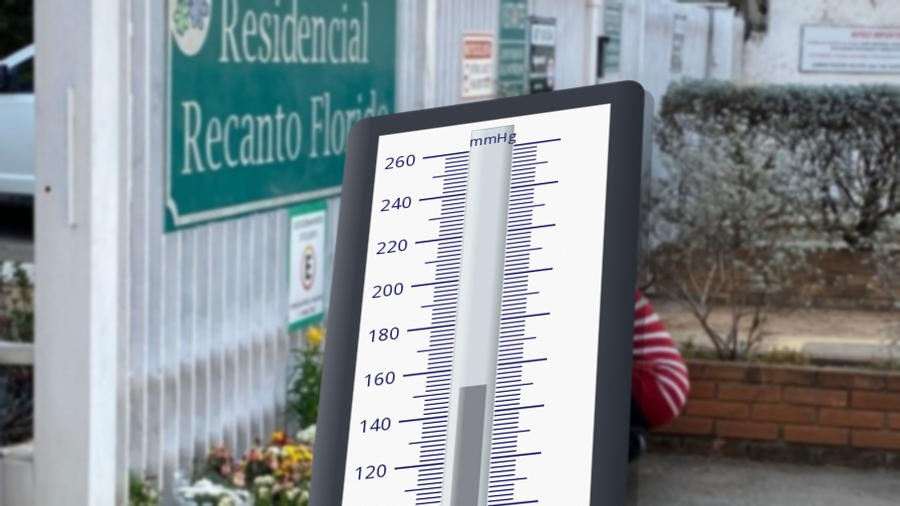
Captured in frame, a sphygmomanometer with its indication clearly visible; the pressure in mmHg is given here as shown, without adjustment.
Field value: 152 mmHg
